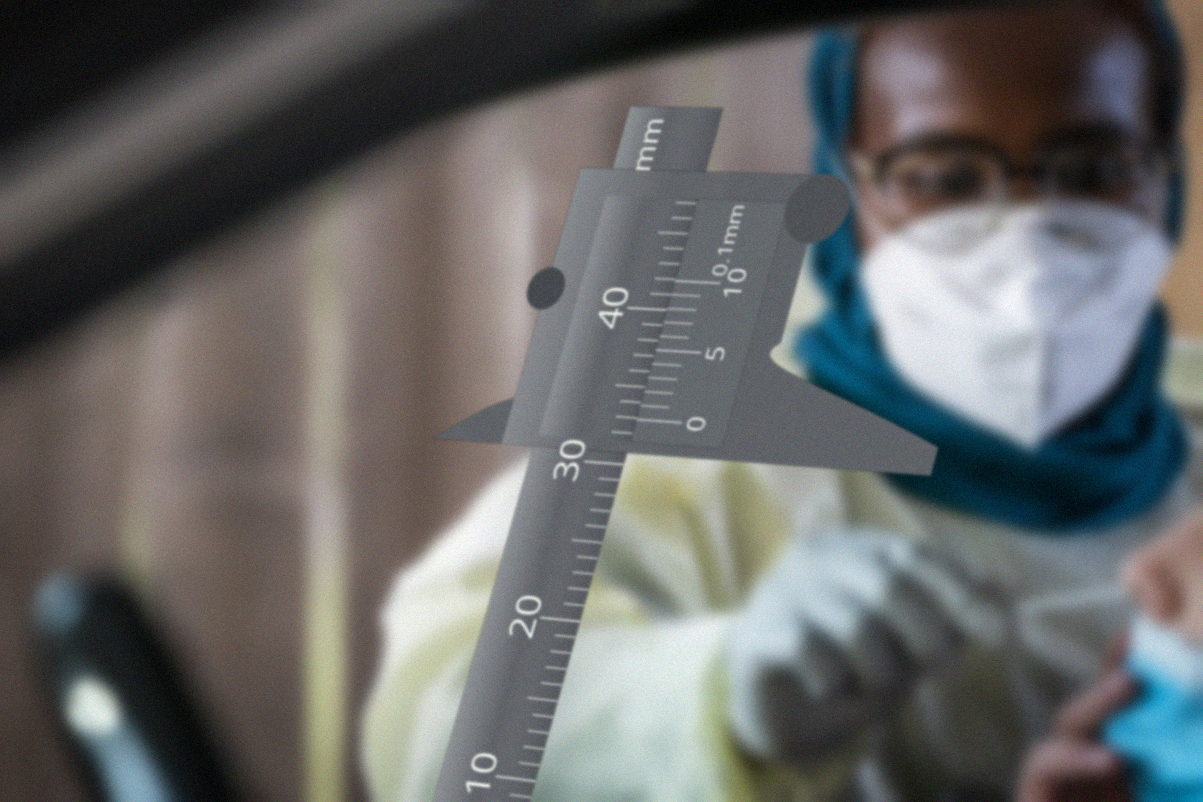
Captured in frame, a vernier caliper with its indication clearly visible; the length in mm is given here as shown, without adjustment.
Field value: 32.9 mm
